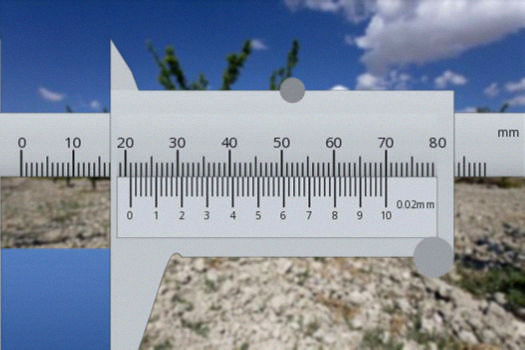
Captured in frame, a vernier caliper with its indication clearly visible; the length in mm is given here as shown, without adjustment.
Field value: 21.0 mm
